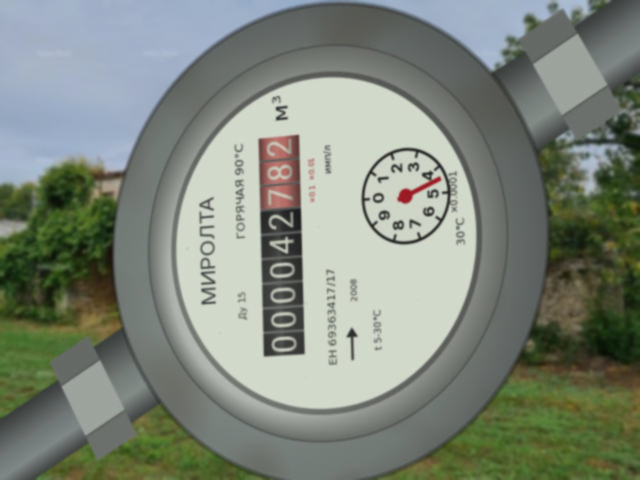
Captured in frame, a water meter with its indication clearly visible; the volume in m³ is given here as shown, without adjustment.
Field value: 42.7824 m³
